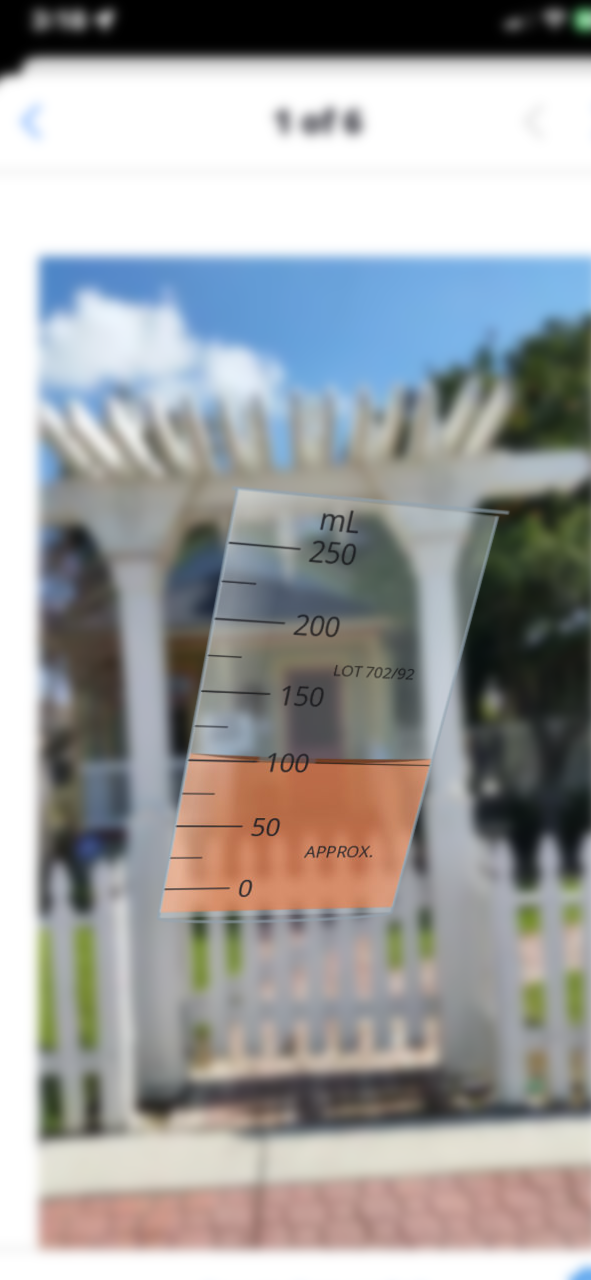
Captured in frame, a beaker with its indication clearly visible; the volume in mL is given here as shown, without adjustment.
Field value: 100 mL
